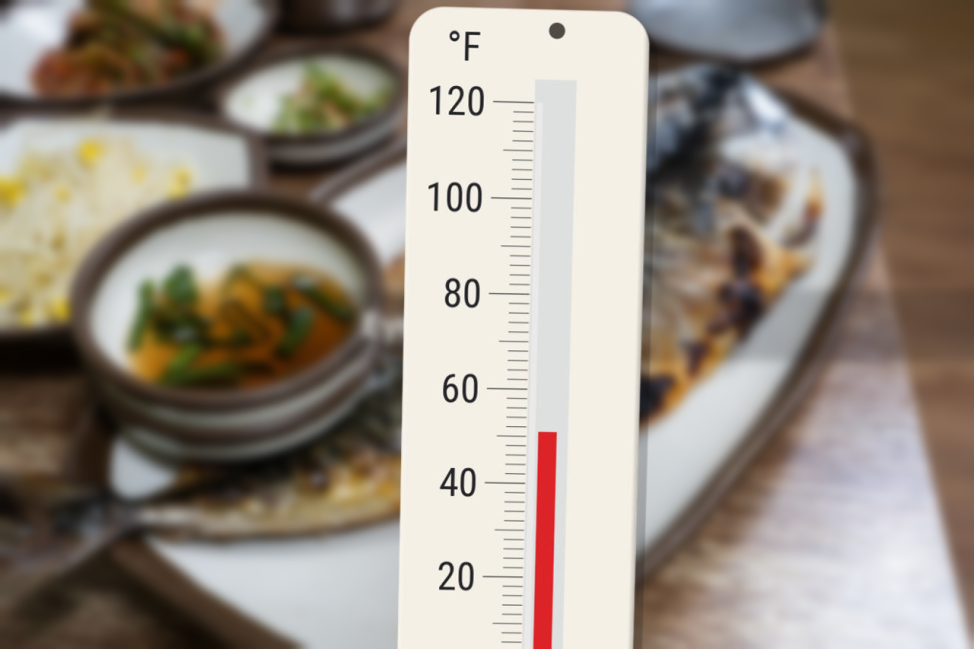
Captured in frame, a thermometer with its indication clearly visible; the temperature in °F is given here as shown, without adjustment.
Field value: 51 °F
